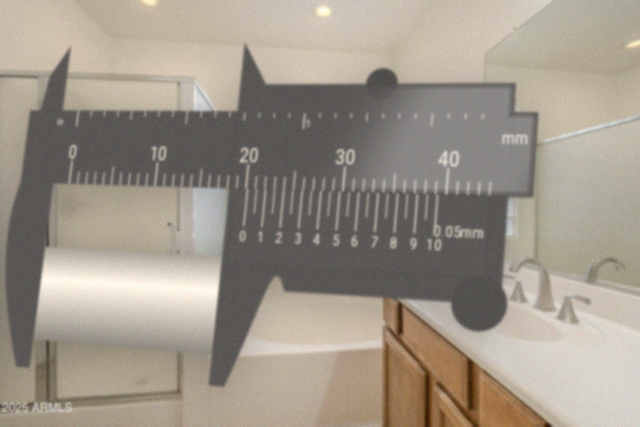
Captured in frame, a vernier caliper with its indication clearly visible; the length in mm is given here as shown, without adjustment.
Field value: 20.2 mm
